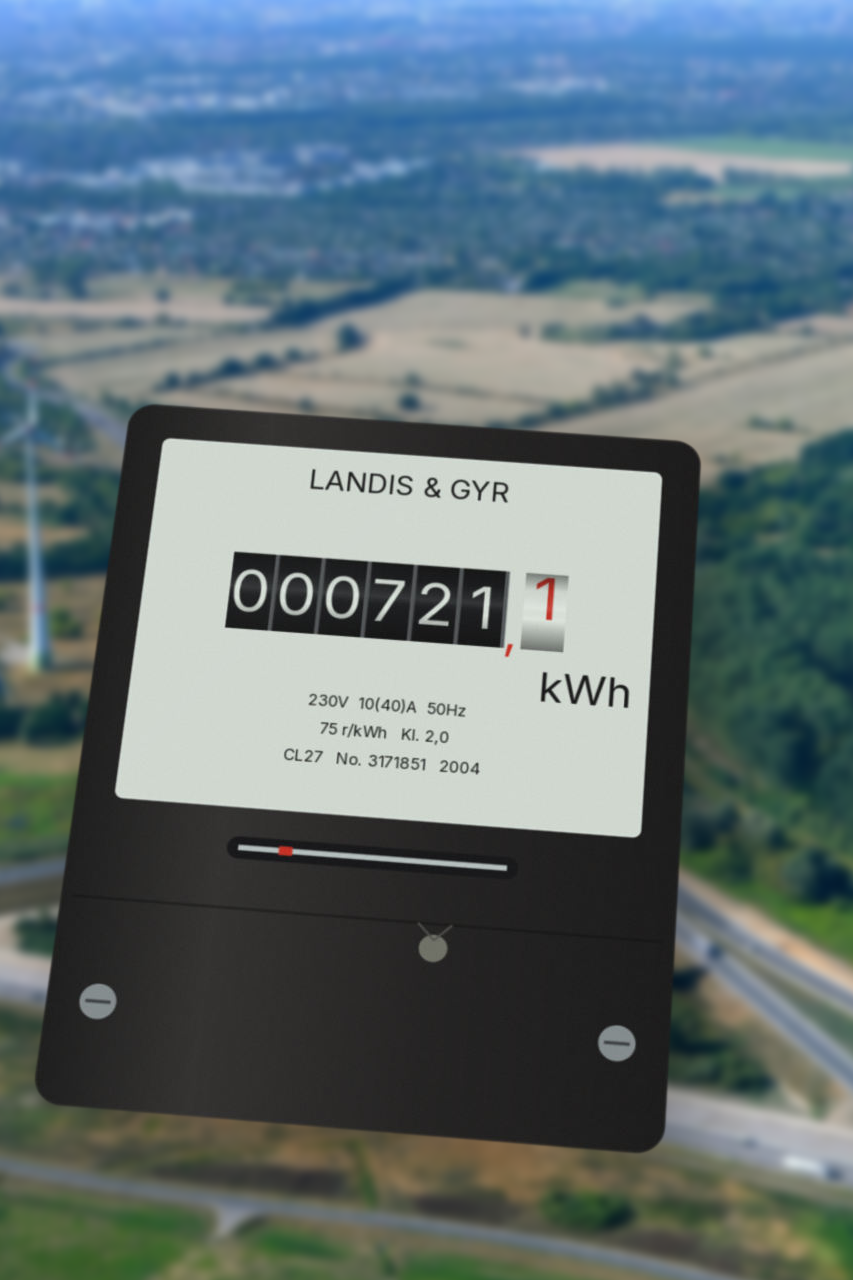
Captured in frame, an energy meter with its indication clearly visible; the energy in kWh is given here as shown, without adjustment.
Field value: 721.1 kWh
